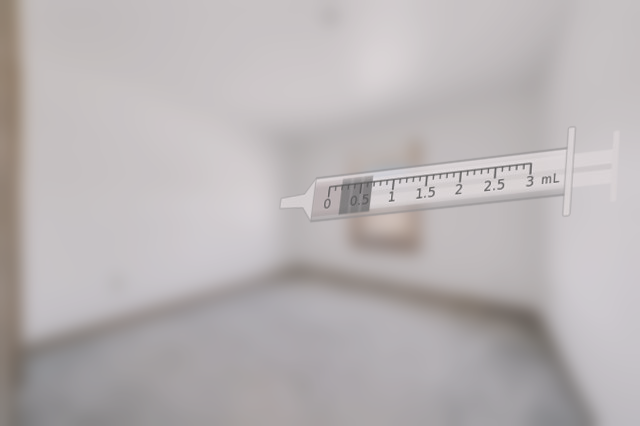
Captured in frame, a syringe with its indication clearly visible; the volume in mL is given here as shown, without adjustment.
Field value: 0.2 mL
